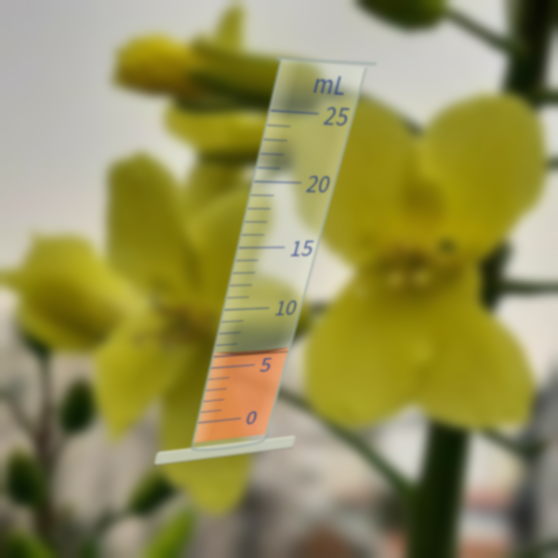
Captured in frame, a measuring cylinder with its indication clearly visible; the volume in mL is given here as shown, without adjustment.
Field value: 6 mL
